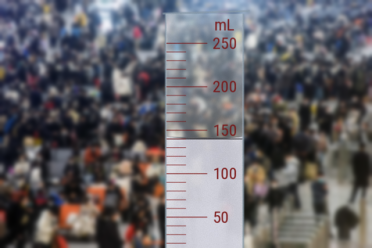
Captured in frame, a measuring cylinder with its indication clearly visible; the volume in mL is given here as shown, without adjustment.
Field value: 140 mL
